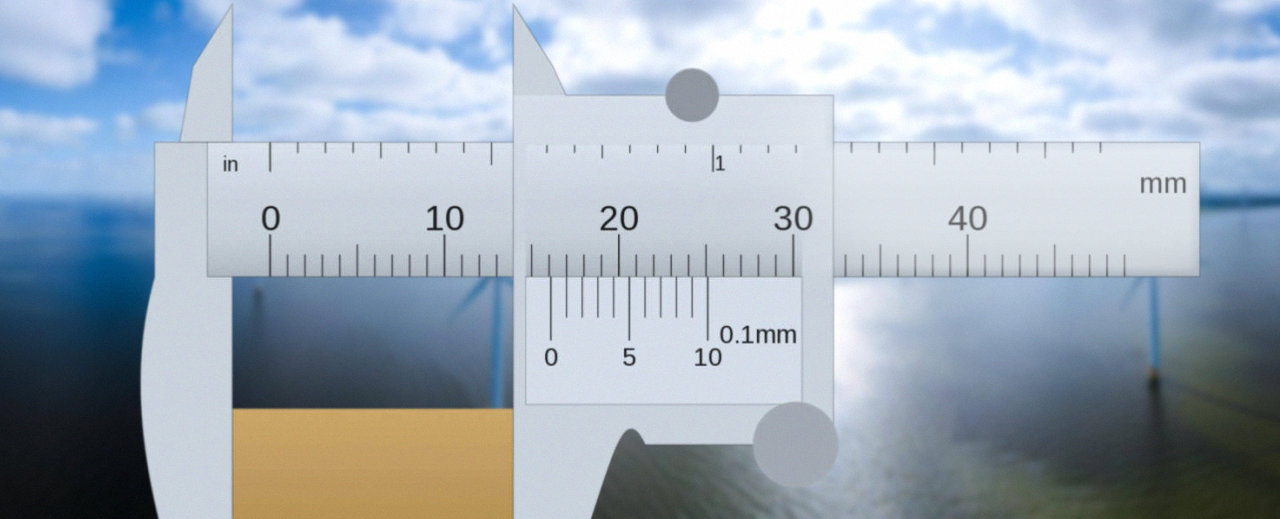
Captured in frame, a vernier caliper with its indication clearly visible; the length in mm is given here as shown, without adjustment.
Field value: 16.1 mm
